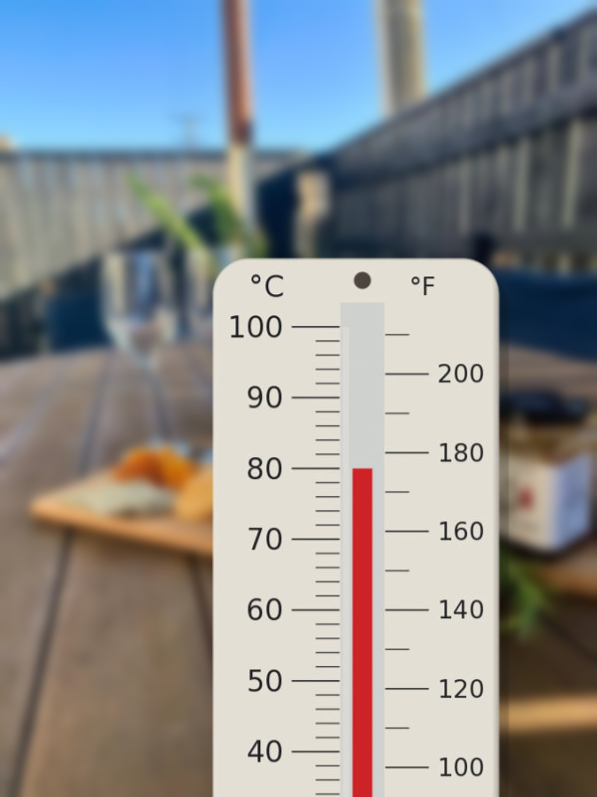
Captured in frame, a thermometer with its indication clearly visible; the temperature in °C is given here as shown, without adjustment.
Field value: 80 °C
